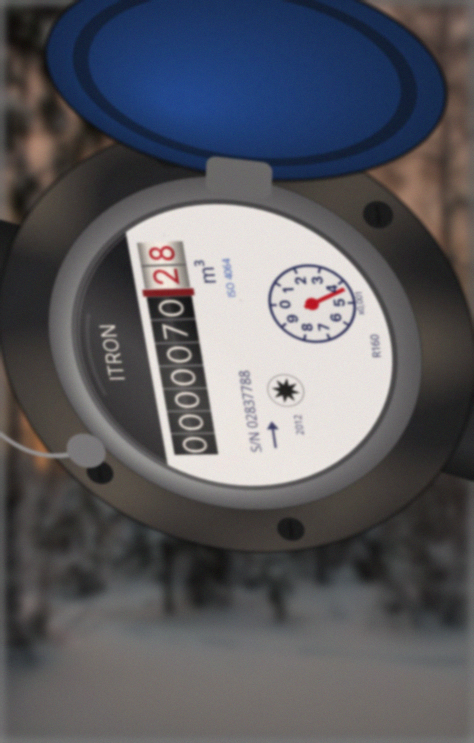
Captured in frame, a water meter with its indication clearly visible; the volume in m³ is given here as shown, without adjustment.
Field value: 70.284 m³
